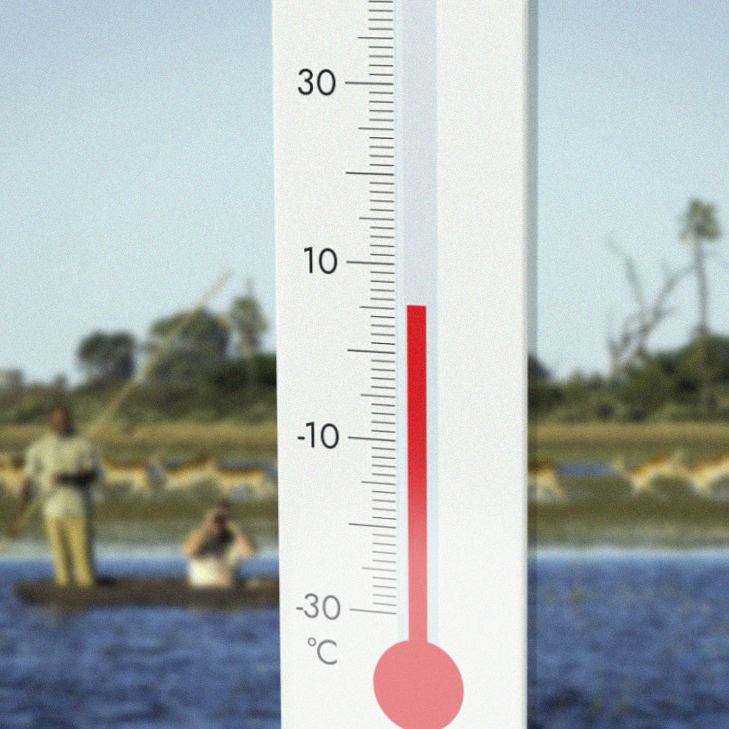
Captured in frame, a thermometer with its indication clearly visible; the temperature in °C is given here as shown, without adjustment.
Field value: 5.5 °C
